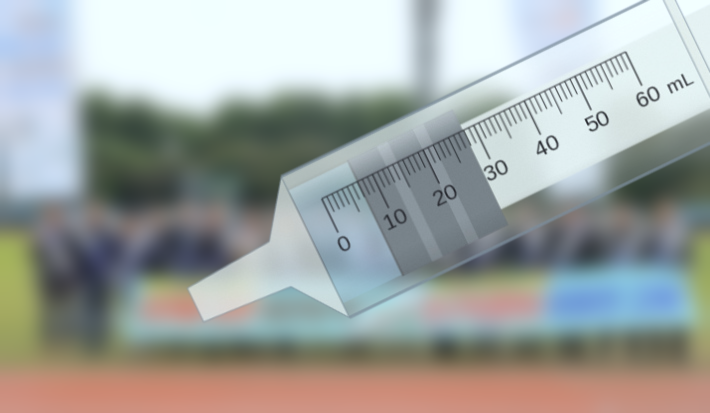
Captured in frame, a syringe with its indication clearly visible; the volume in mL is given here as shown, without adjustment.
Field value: 7 mL
